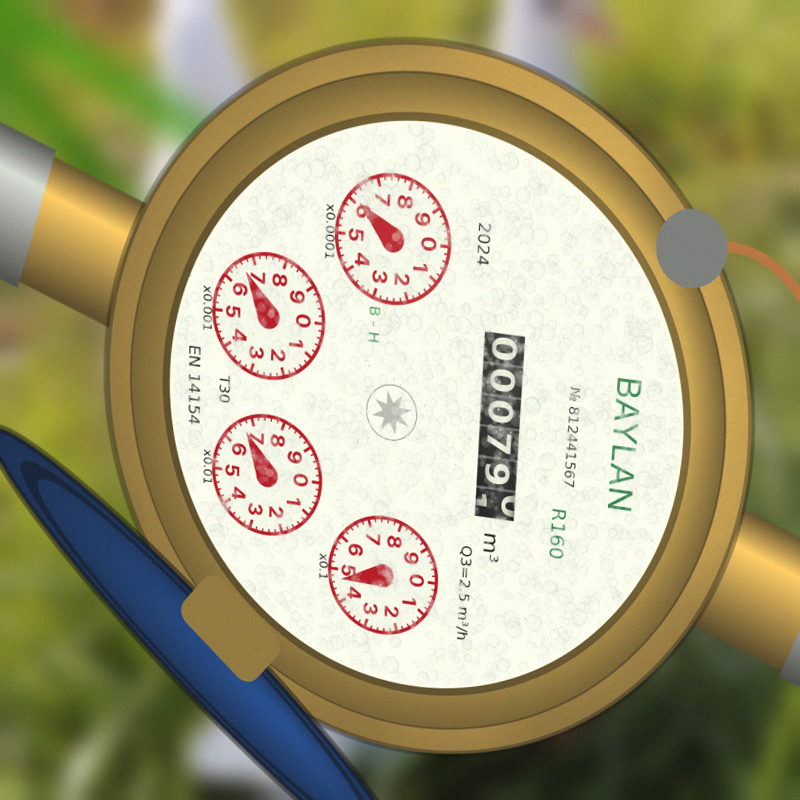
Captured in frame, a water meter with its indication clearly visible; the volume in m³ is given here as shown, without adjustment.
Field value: 790.4666 m³
